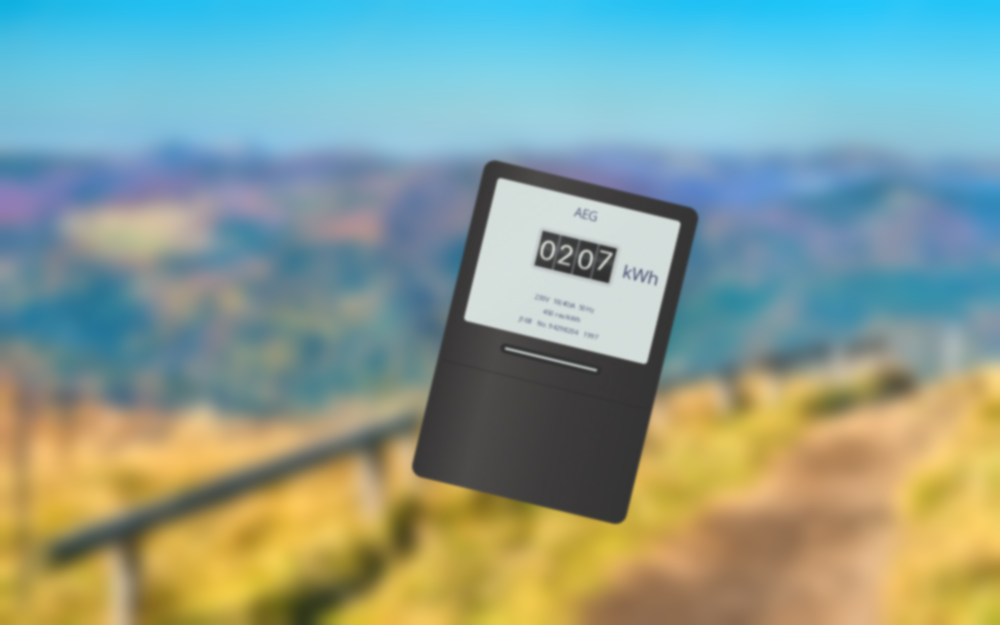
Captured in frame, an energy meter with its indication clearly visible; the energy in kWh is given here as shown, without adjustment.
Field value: 207 kWh
